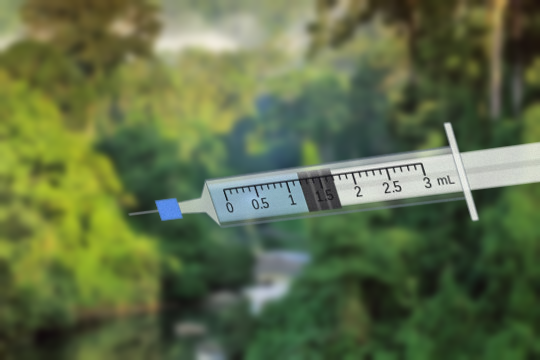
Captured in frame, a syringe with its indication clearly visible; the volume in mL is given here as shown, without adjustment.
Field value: 1.2 mL
